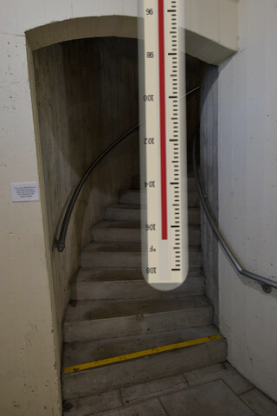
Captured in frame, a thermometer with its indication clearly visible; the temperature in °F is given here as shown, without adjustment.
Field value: 106.6 °F
